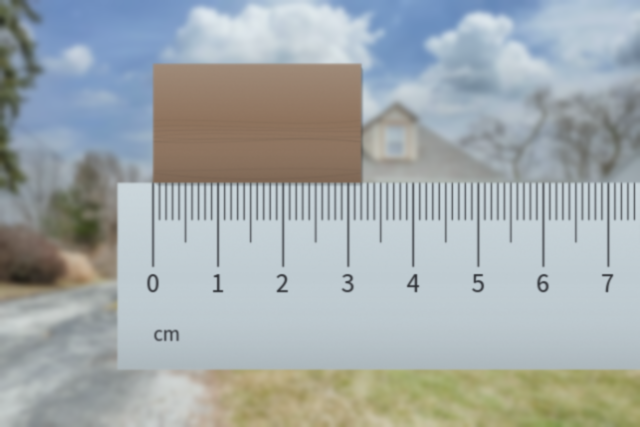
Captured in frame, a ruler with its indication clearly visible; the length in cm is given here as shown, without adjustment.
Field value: 3.2 cm
